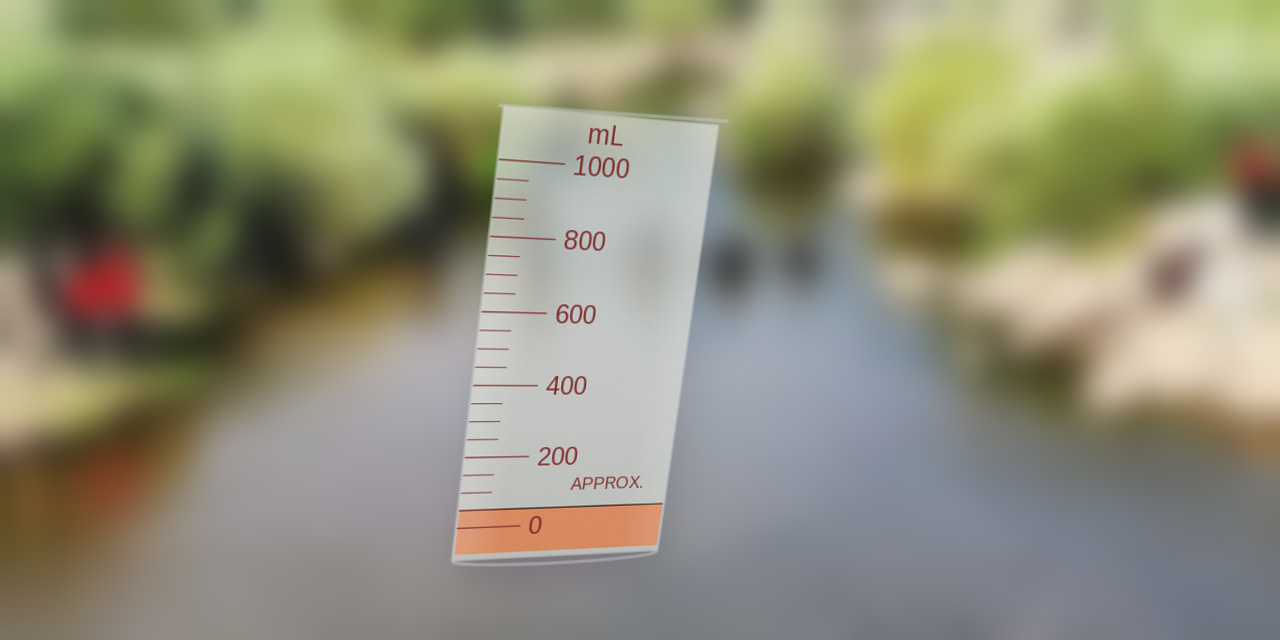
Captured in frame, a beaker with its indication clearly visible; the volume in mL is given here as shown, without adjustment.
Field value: 50 mL
